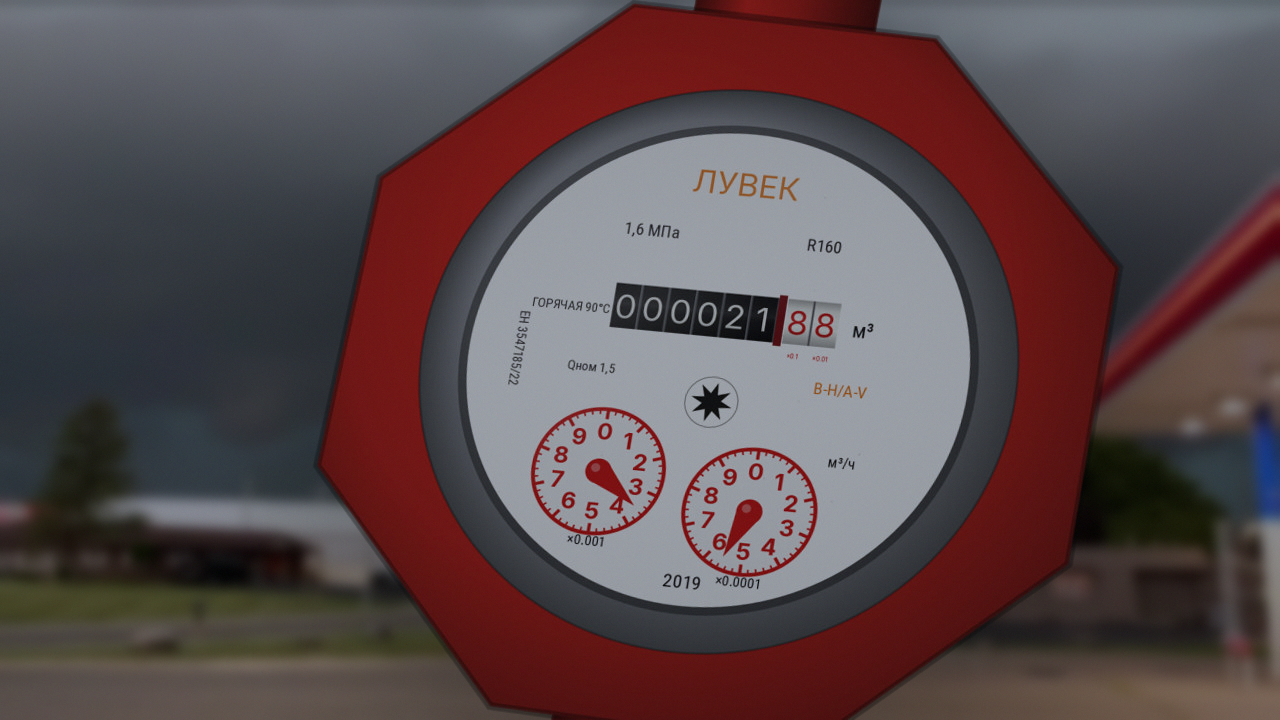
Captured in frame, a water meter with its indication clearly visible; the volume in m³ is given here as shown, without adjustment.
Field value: 21.8835 m³
